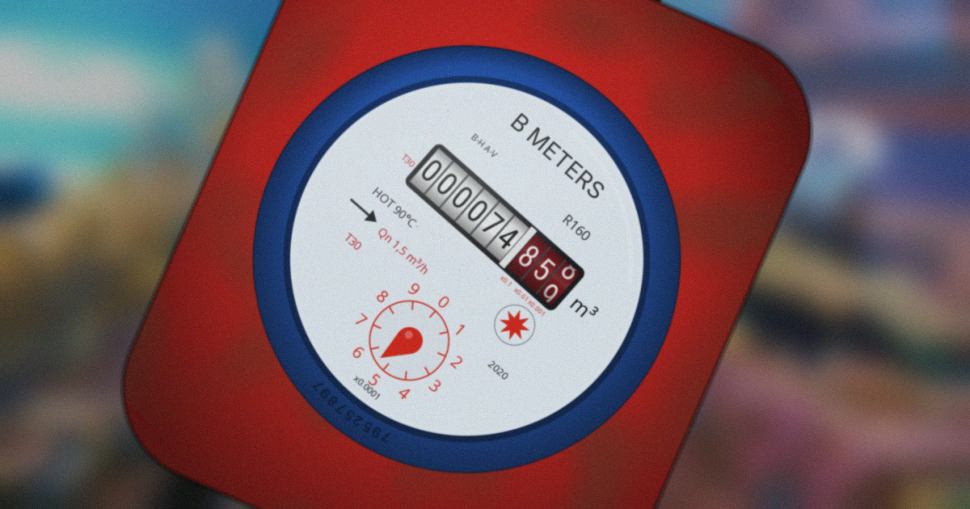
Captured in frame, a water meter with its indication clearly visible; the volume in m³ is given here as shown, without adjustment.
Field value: 74.8585 m³
